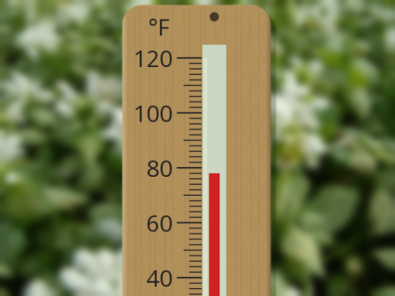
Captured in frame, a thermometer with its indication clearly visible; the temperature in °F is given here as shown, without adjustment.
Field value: 78 °F
